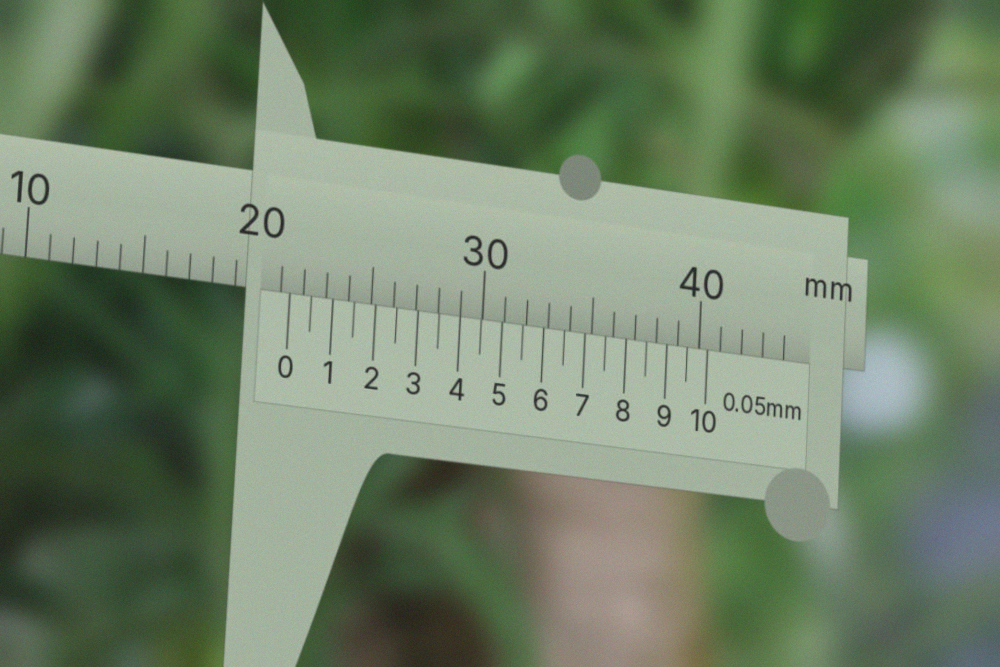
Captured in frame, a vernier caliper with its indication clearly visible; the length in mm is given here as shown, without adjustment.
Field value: 21.4 mm
